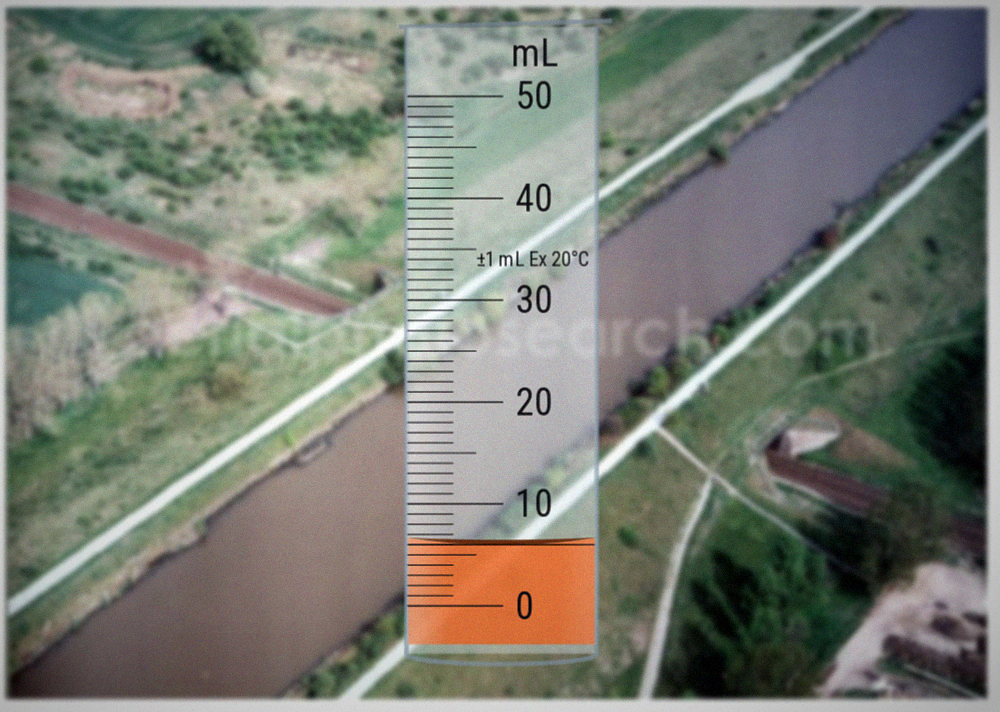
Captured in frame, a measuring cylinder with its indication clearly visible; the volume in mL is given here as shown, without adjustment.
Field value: 6 mL
